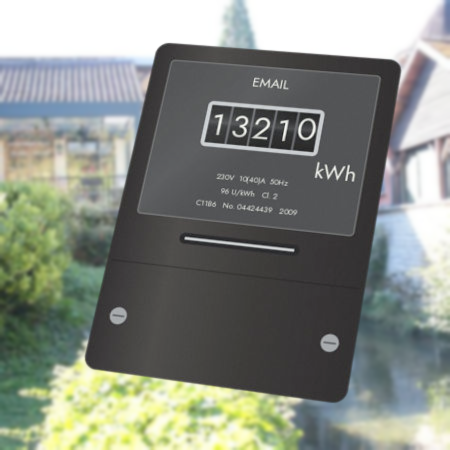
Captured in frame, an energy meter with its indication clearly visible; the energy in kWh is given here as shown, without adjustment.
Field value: 13210 kWh
